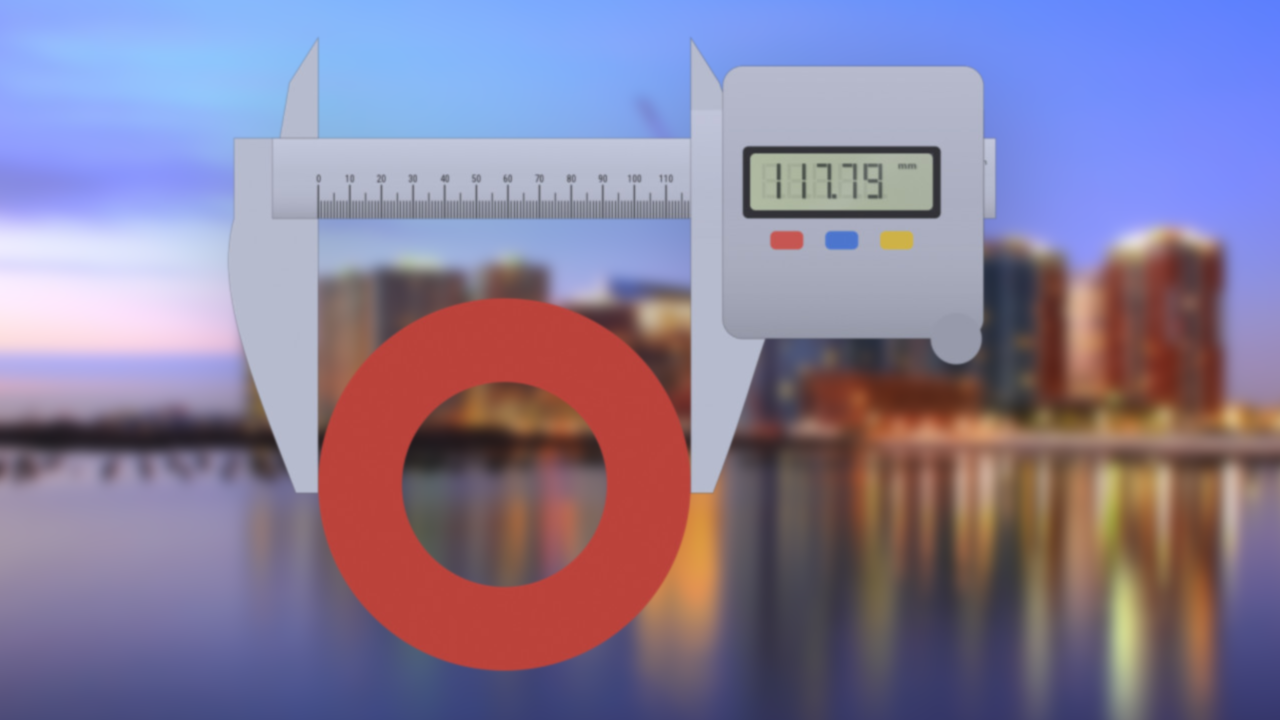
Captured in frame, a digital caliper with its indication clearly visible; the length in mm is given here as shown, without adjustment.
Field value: 117.79 mm
